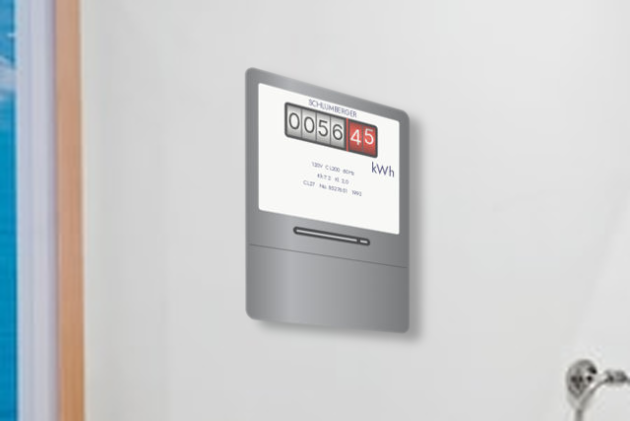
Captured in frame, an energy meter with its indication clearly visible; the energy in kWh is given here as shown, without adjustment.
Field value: 56.45 kWh
